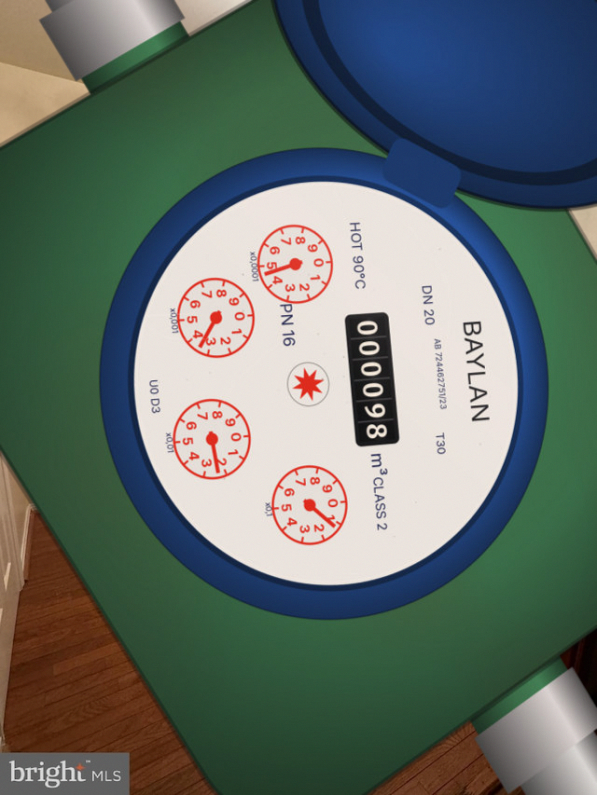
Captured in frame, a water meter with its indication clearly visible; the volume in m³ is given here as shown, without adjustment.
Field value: 98.1234 m³
